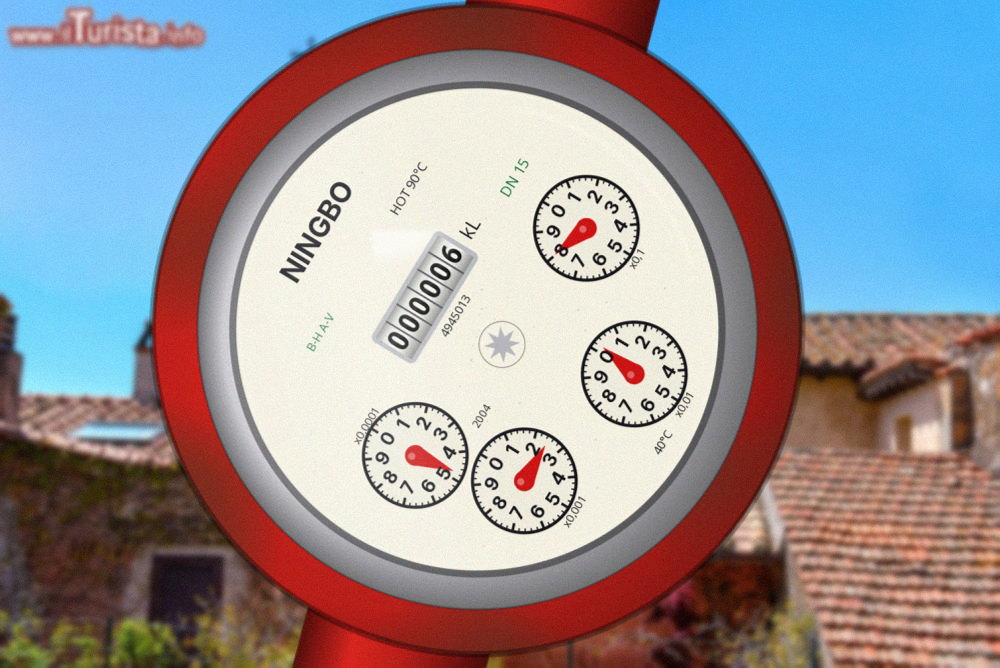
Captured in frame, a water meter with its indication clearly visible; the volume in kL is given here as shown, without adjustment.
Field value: 6.8024 kL
